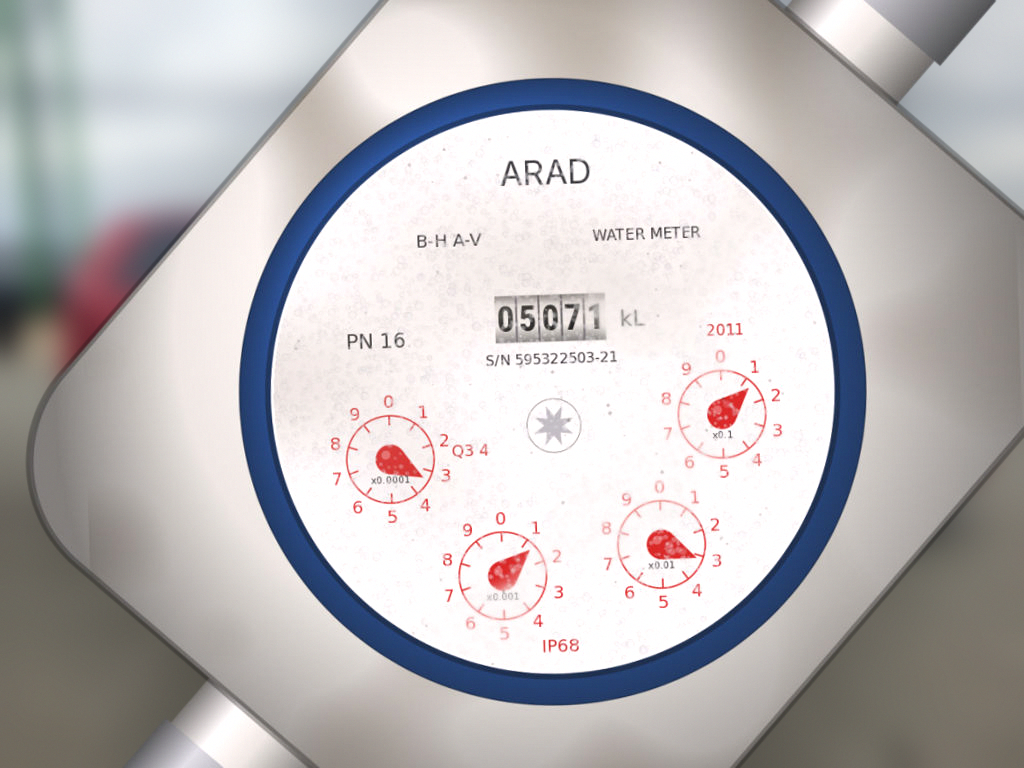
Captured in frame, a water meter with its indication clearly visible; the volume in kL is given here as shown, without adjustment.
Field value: 5071.1313 kL
